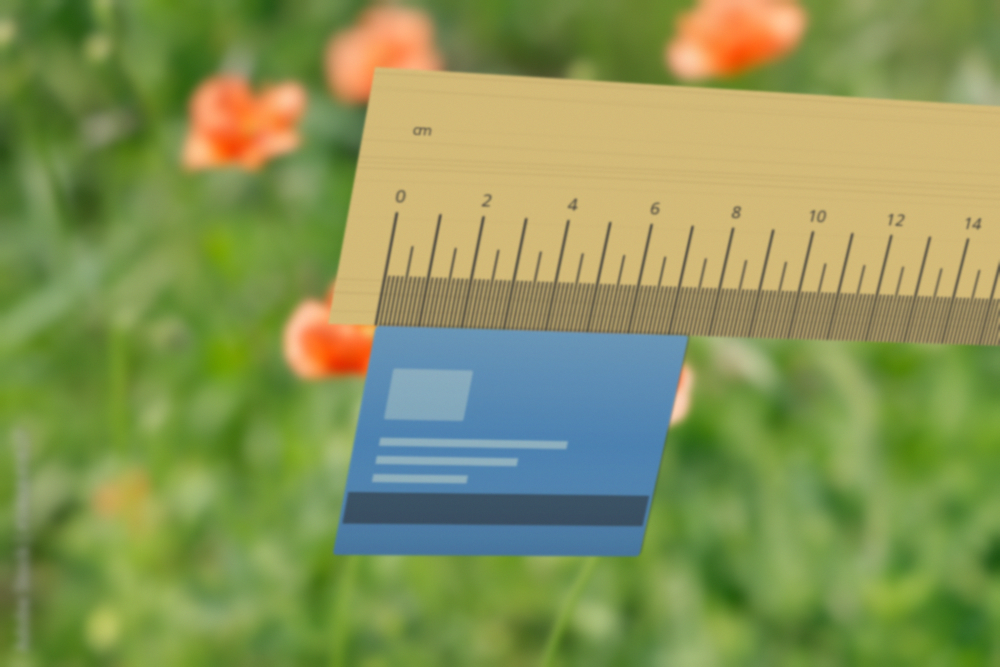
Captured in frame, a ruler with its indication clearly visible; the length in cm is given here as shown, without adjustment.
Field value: 7.5 cm
